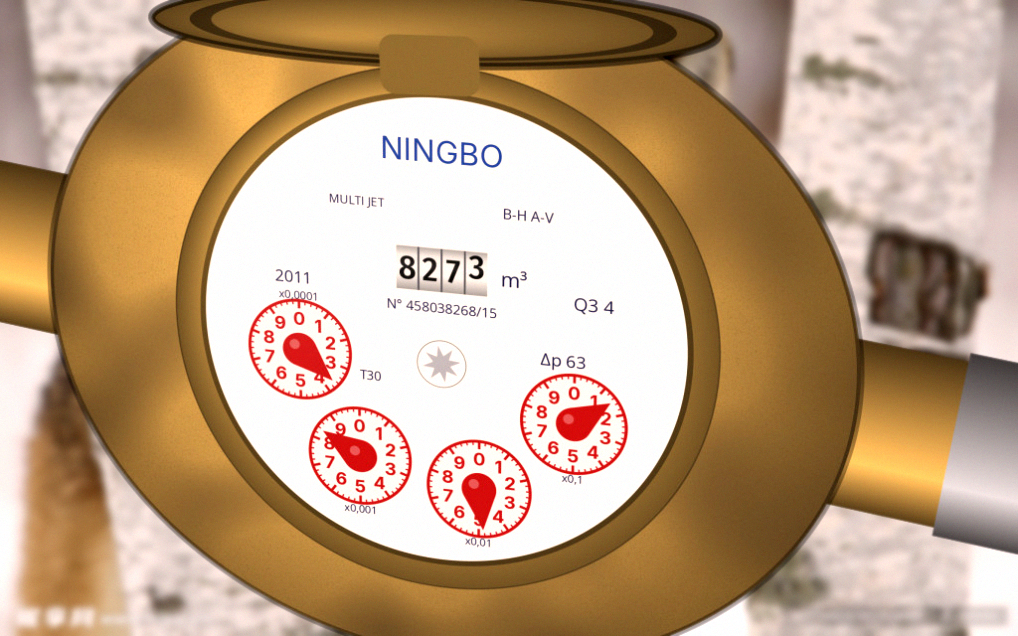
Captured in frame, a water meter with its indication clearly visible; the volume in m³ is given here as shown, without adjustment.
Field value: 8273.1483 m³
